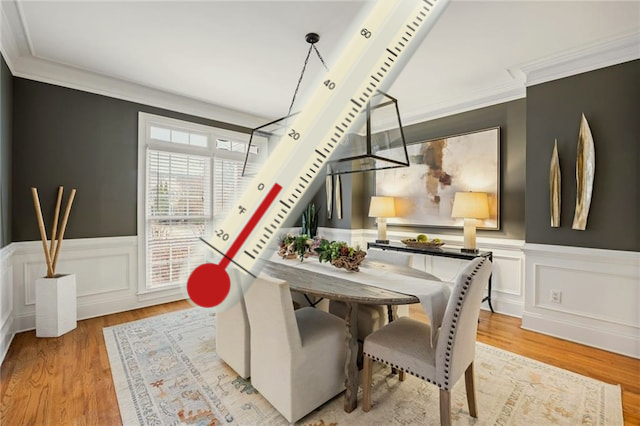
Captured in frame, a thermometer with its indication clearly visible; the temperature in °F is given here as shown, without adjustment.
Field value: 4 °F
